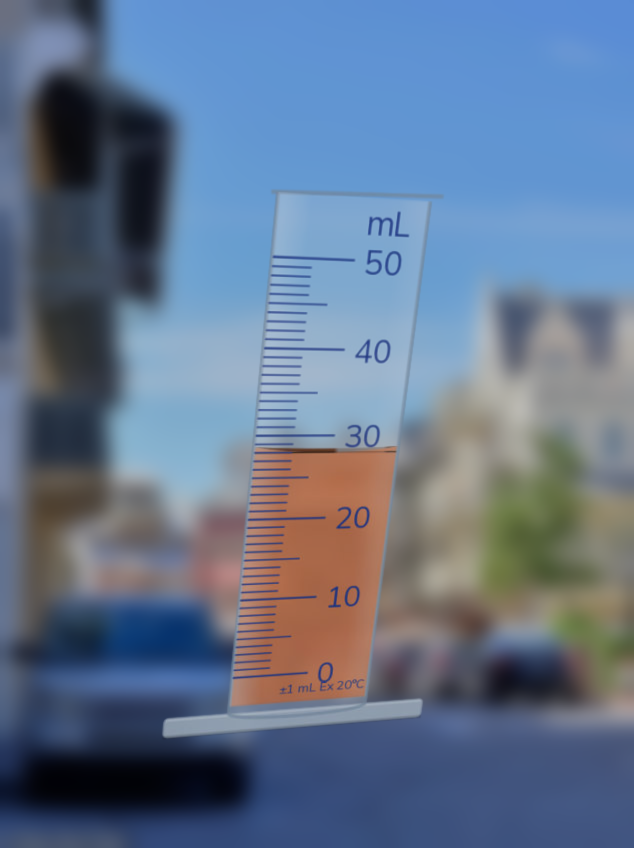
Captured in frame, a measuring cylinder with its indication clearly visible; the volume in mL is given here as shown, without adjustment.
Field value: 28 mL
